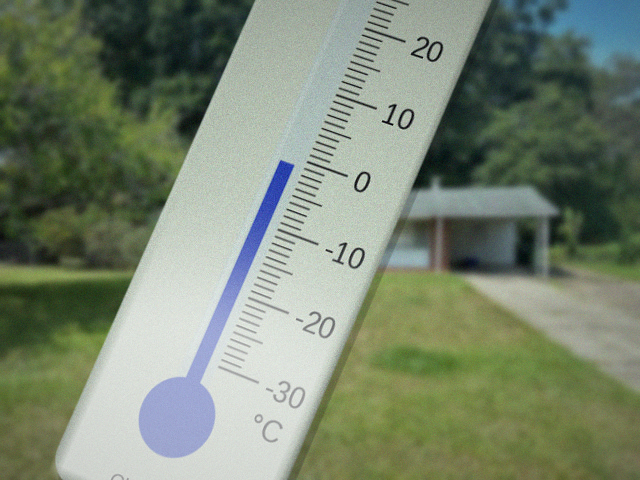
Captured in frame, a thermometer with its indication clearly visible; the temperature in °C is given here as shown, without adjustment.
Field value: -1 °C
